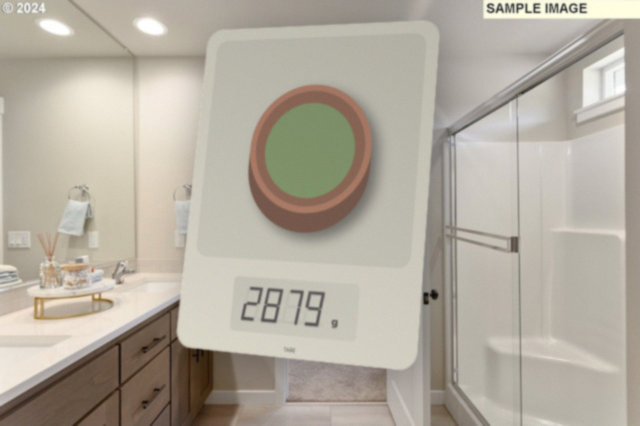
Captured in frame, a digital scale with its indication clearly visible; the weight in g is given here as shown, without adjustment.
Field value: 2879 g
